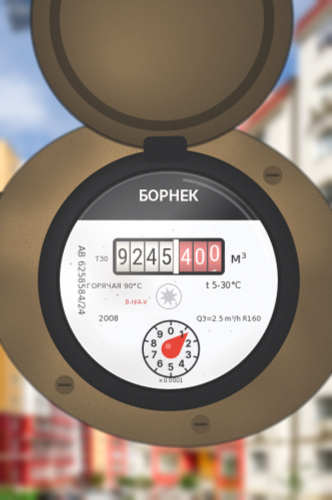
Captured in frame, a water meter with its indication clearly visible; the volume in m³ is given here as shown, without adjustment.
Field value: 9245.4001 m³
